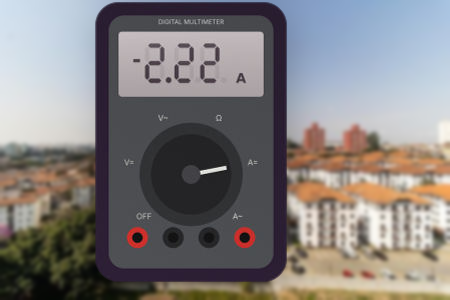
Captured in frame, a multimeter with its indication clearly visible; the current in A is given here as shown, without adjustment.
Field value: -2.22 A
